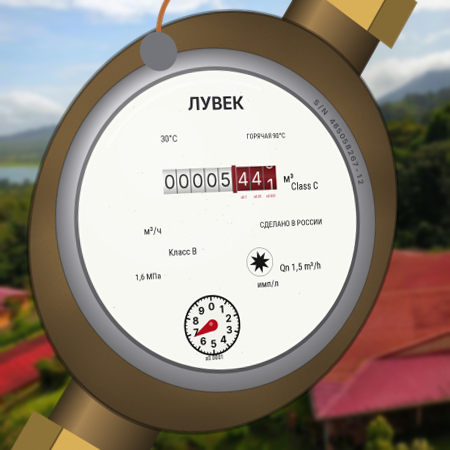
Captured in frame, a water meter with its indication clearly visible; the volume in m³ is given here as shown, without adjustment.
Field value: 5.4406 m³
